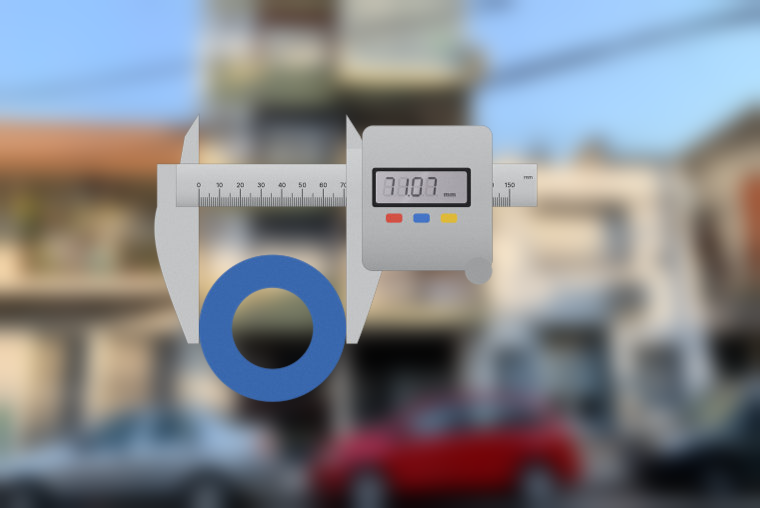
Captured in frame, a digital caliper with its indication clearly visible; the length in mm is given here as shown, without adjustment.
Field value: 71.07 mm
